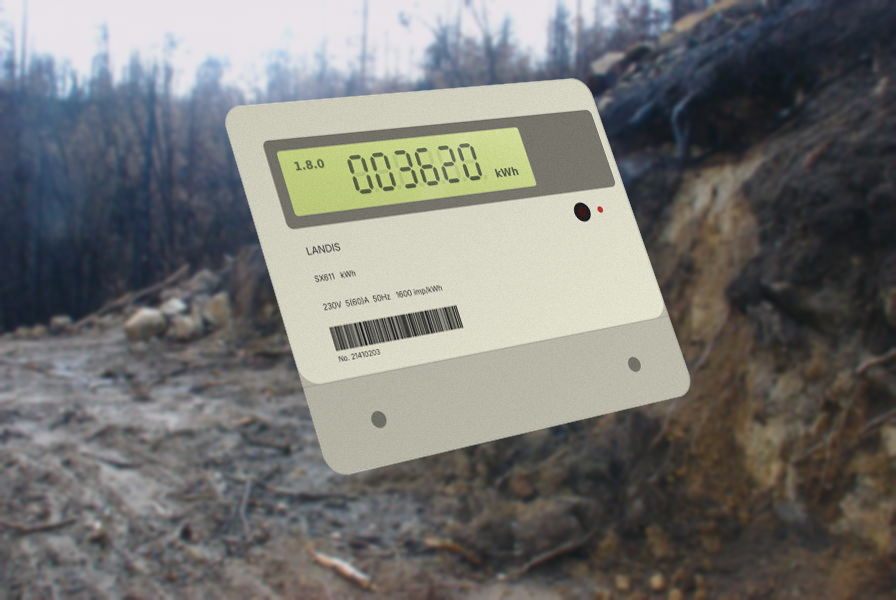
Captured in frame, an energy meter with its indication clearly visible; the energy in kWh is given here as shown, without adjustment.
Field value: 3620 kWh
